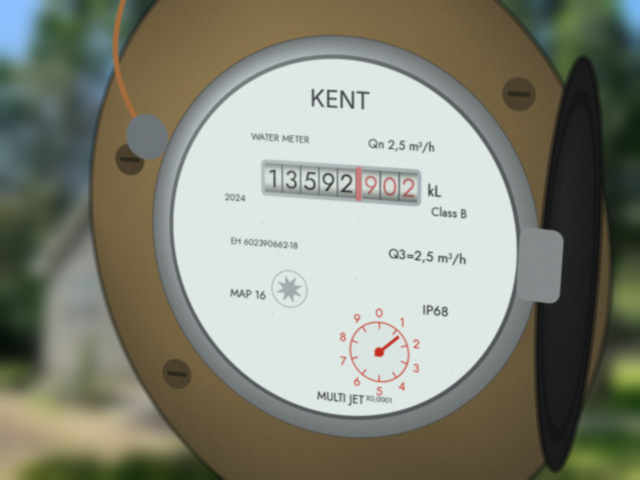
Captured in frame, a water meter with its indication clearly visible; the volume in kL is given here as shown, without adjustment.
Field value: 13592.9021 kL
